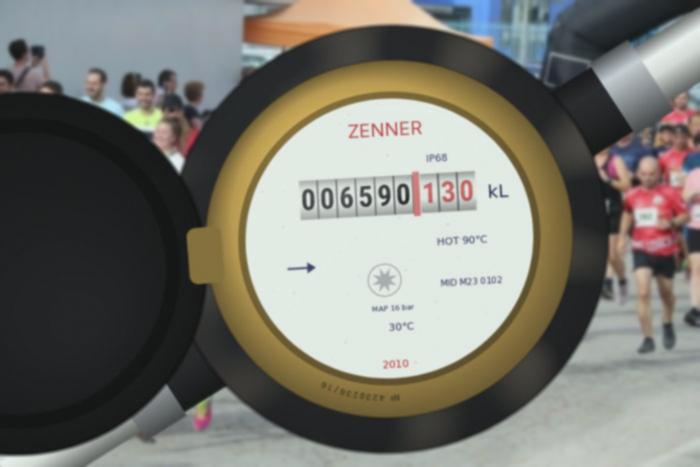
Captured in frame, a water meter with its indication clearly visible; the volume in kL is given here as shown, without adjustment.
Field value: 6590.130 kL
